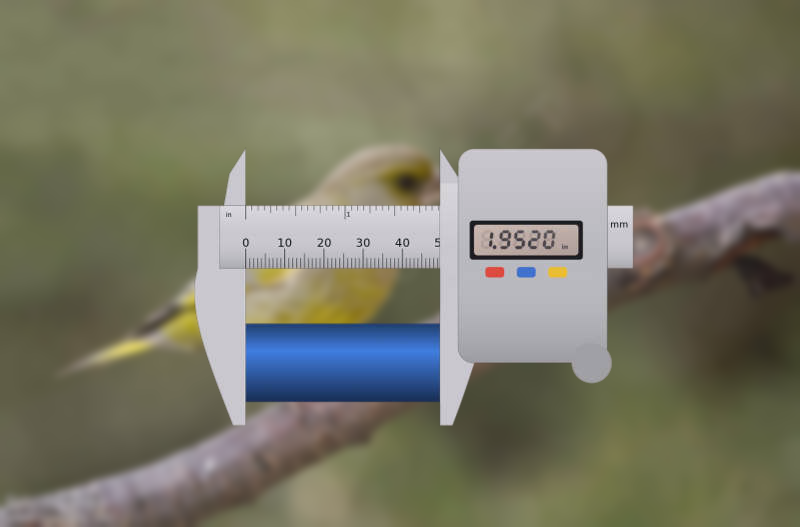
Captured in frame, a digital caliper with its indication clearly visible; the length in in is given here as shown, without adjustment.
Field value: 1.9520 in
